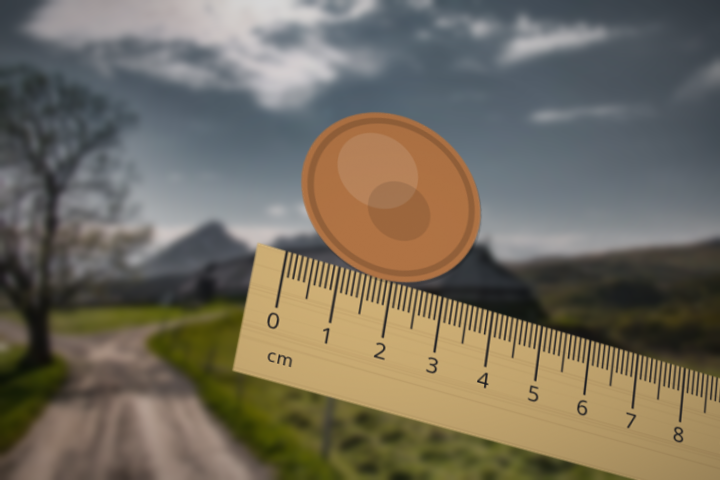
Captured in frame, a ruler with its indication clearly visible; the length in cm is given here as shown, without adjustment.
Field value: 3.5 cm
